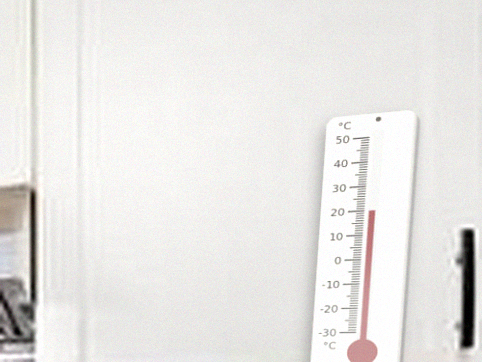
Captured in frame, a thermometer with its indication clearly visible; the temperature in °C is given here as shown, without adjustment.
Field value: 20 °C
